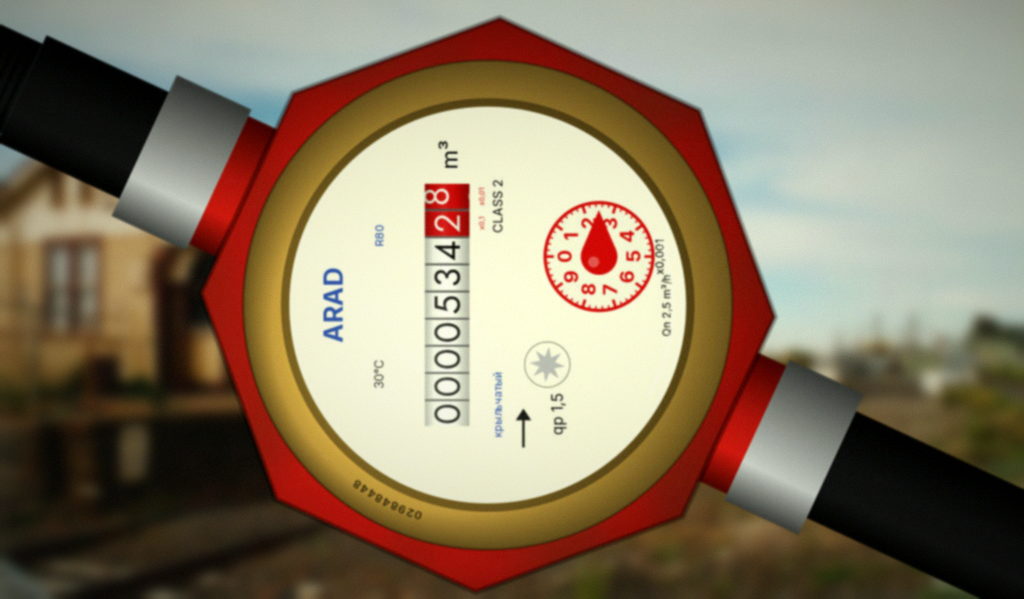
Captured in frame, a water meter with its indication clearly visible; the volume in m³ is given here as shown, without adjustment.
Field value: 534.282 m³
